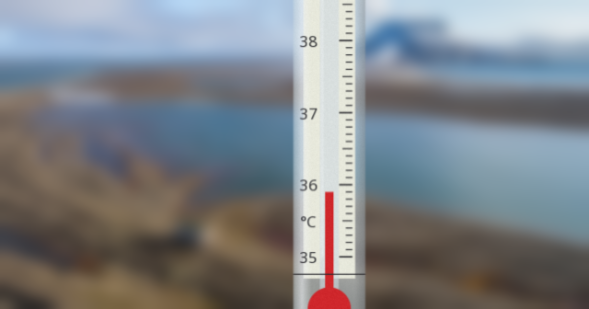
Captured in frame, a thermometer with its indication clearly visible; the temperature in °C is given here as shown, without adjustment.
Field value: 35.9 °C
